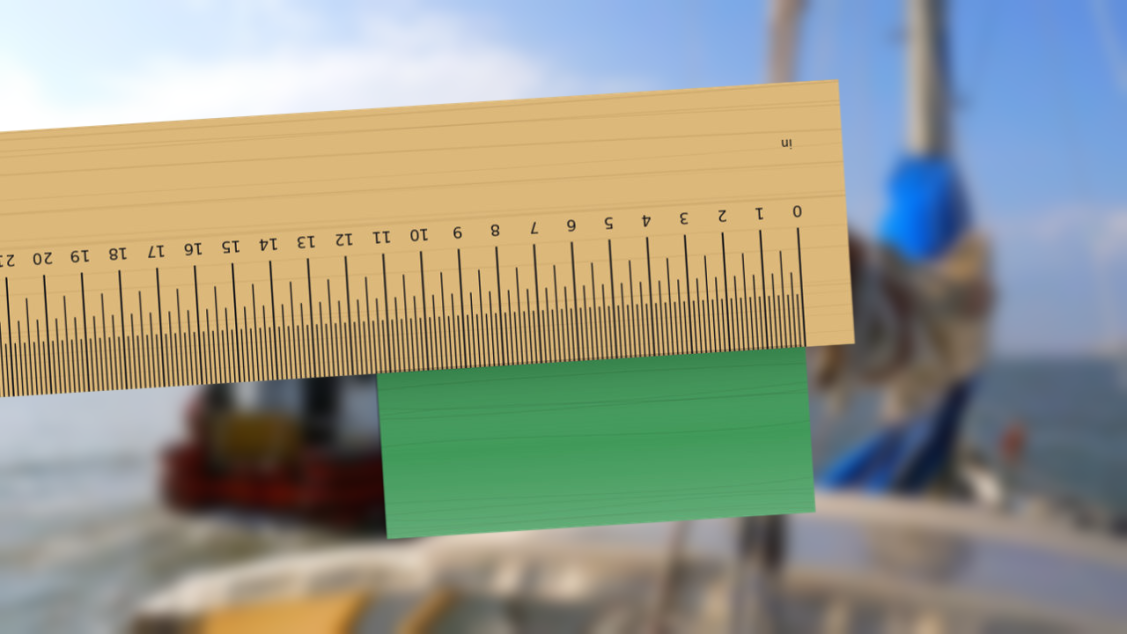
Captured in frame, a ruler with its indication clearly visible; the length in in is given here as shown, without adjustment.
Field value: 11.375 in
